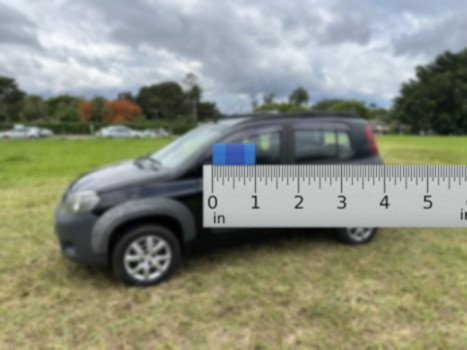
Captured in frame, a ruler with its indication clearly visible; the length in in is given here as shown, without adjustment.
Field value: 1 in
